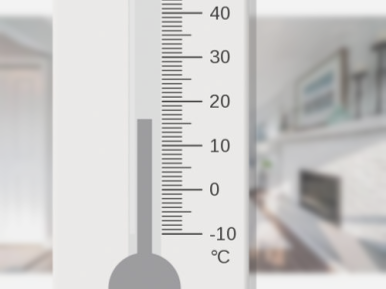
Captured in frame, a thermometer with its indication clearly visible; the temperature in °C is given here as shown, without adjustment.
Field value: 16 °C
